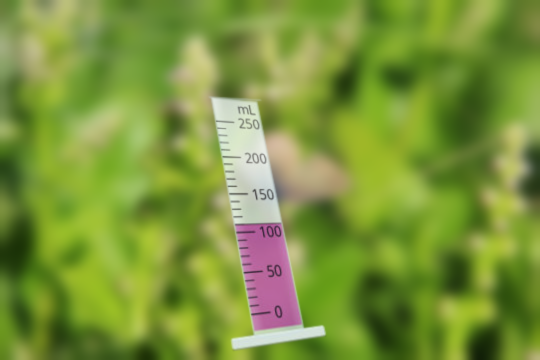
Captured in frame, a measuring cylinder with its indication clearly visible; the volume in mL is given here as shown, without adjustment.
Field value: 110 mL
